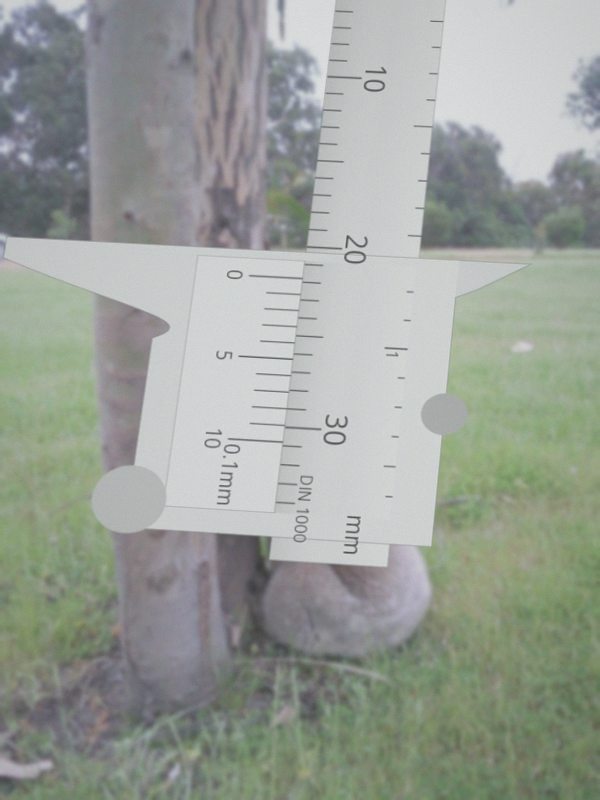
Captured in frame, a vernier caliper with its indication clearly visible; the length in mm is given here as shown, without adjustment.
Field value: 21.8 mm
